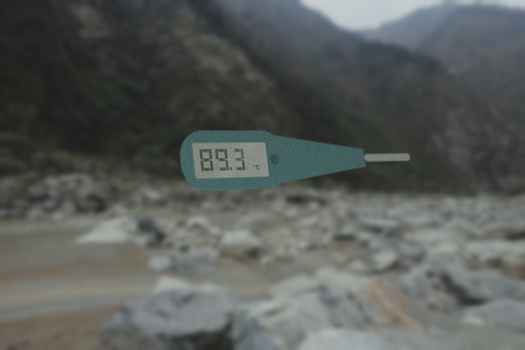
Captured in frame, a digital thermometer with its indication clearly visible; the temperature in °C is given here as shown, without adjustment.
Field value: 89.3 °C
